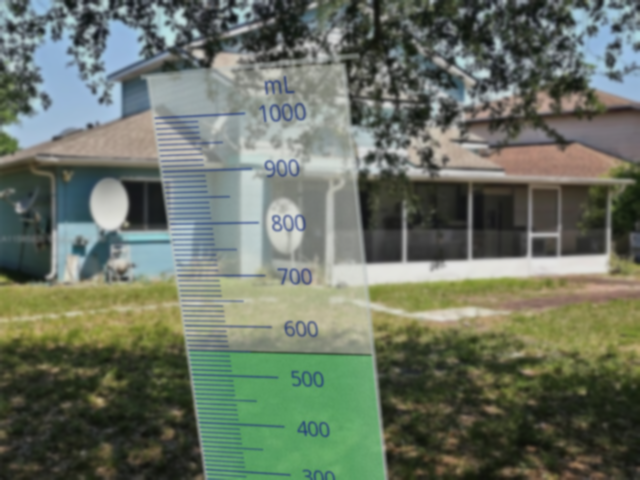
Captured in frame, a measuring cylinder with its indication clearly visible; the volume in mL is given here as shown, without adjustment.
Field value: 550 mL
